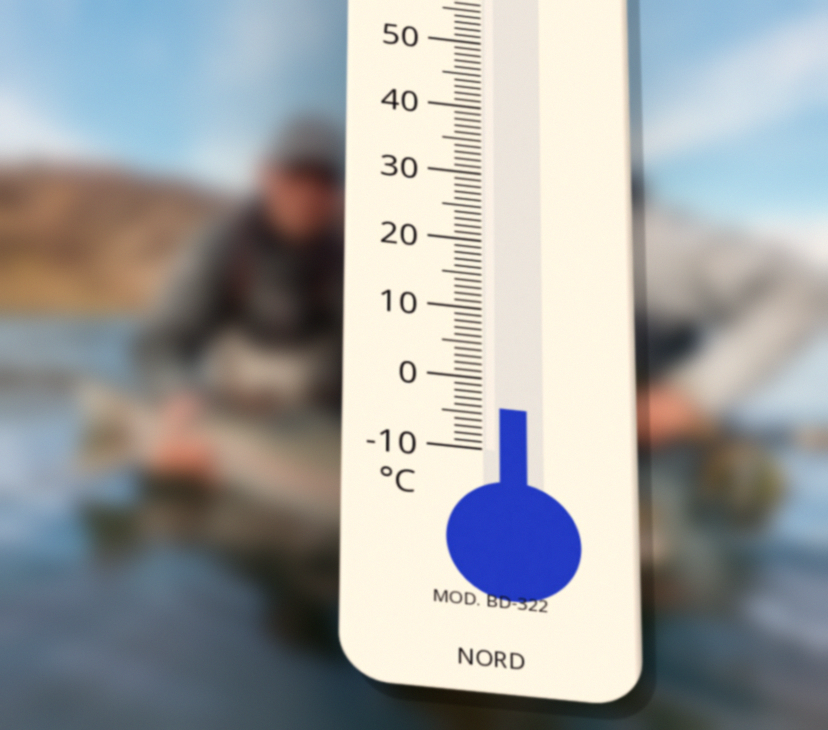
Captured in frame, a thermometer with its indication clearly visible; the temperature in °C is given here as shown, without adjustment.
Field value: -4 °C
